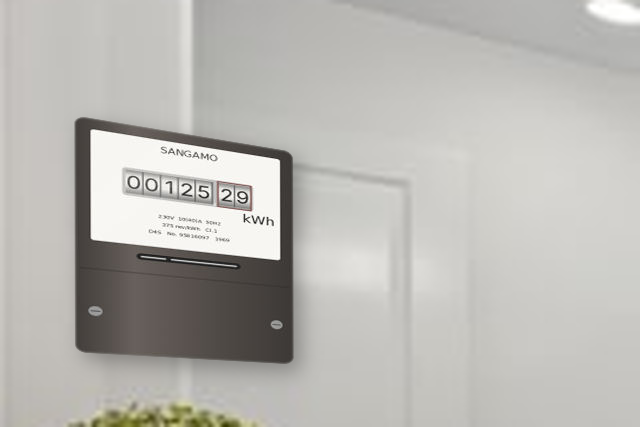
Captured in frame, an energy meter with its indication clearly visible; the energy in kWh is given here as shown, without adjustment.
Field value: 125.29 kWh
